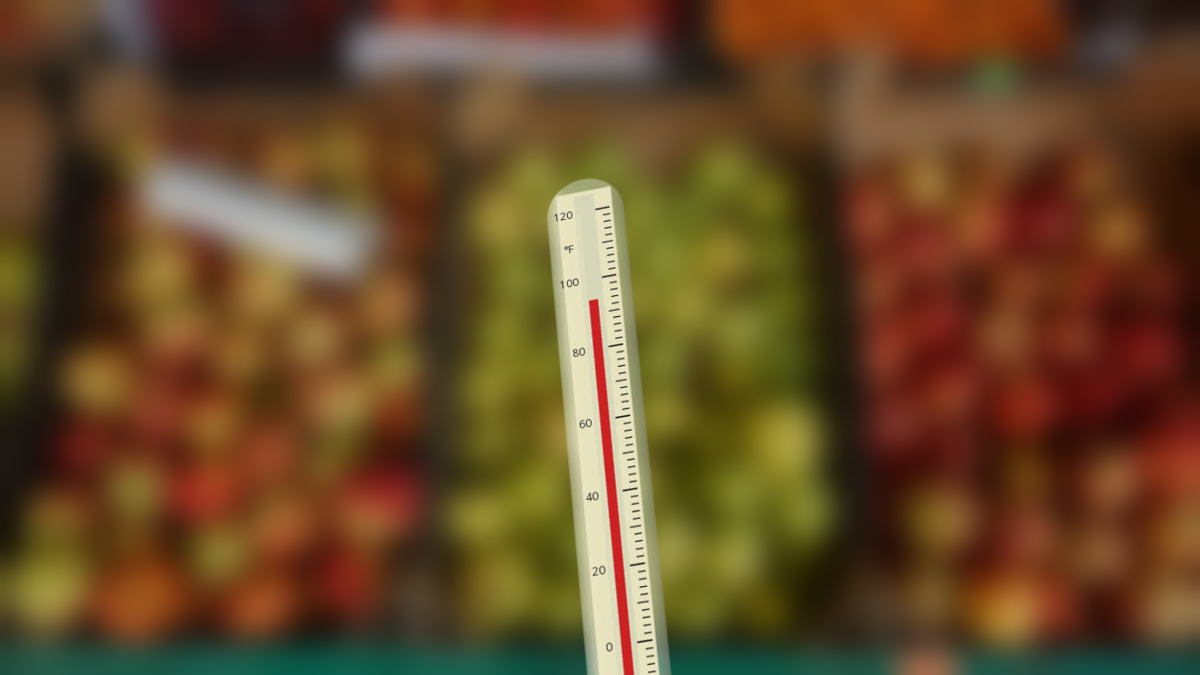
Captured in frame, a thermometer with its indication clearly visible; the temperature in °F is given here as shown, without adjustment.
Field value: 94 °F
